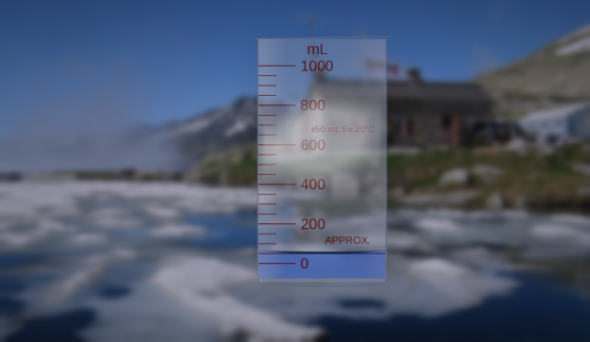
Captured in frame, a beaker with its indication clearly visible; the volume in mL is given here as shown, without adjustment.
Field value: 50 mL
